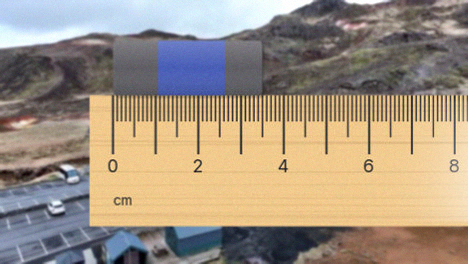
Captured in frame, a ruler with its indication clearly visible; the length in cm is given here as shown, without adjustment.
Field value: 3.5 cm
